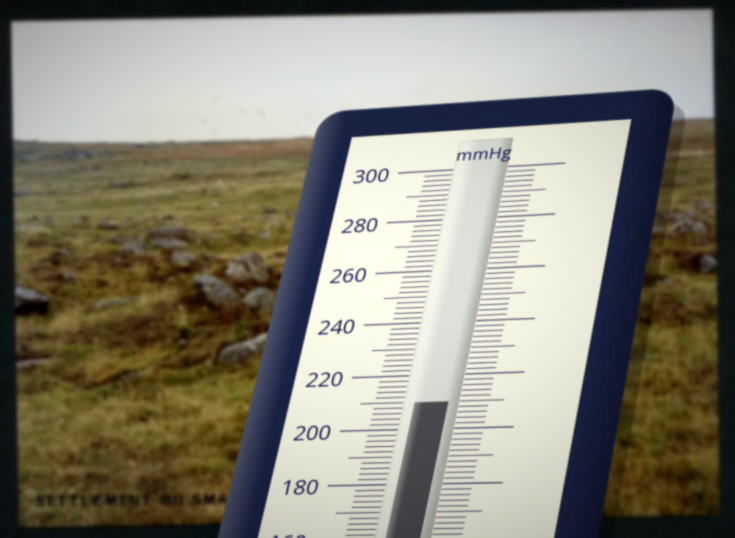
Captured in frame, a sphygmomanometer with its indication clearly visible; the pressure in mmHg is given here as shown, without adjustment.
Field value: 210 mmHg
